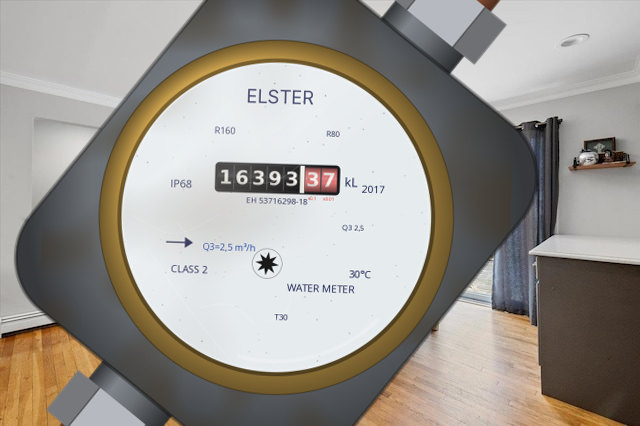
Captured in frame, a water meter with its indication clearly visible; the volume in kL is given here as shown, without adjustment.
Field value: 16393.37 kL
